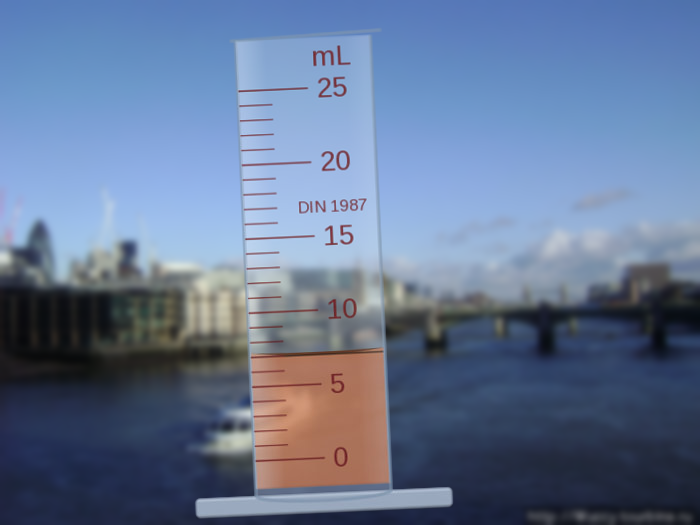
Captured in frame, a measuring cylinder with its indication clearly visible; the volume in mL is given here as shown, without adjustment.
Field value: 7 mL
